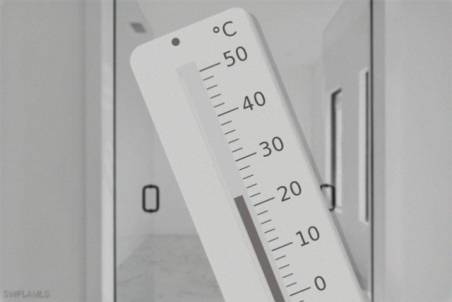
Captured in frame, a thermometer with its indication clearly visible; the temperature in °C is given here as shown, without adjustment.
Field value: 23 °C
